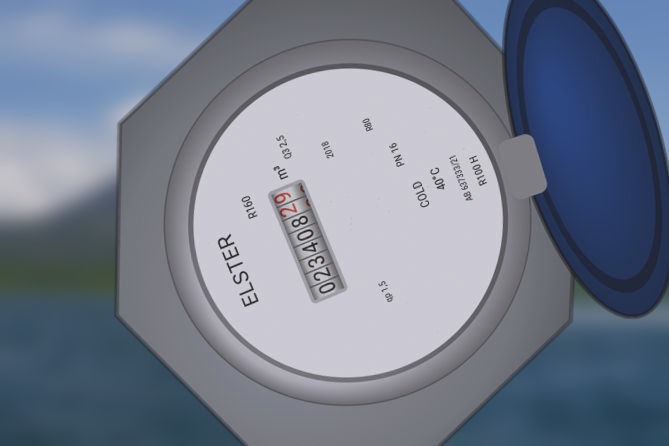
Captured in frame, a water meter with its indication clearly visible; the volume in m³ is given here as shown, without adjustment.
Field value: 23408.29 m³
